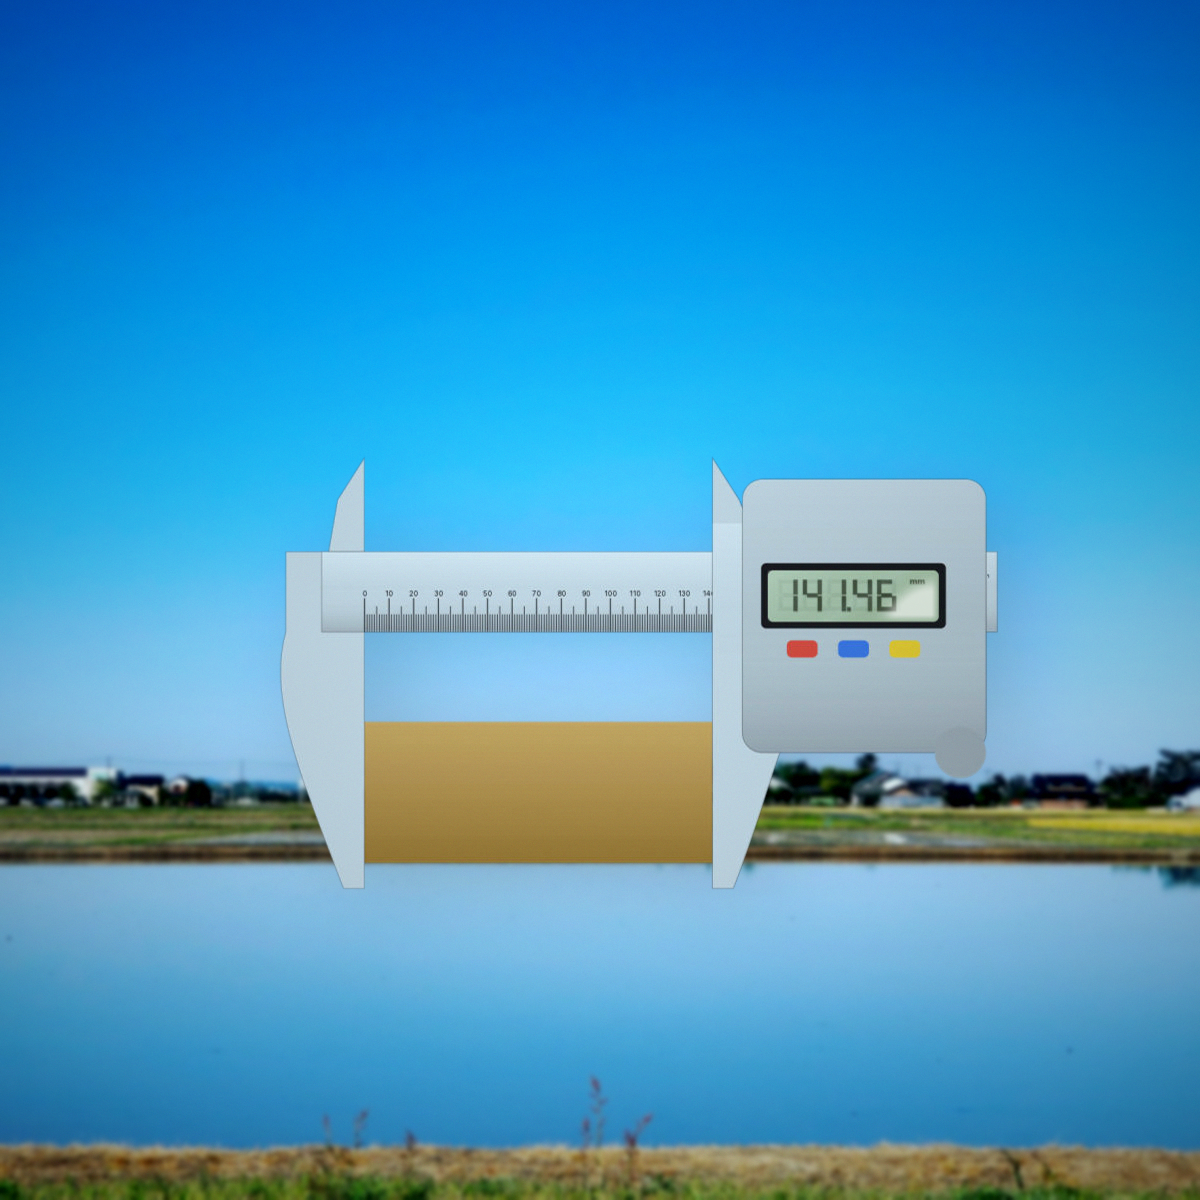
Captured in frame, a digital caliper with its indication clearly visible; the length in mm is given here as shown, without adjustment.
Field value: 141.46 mm
